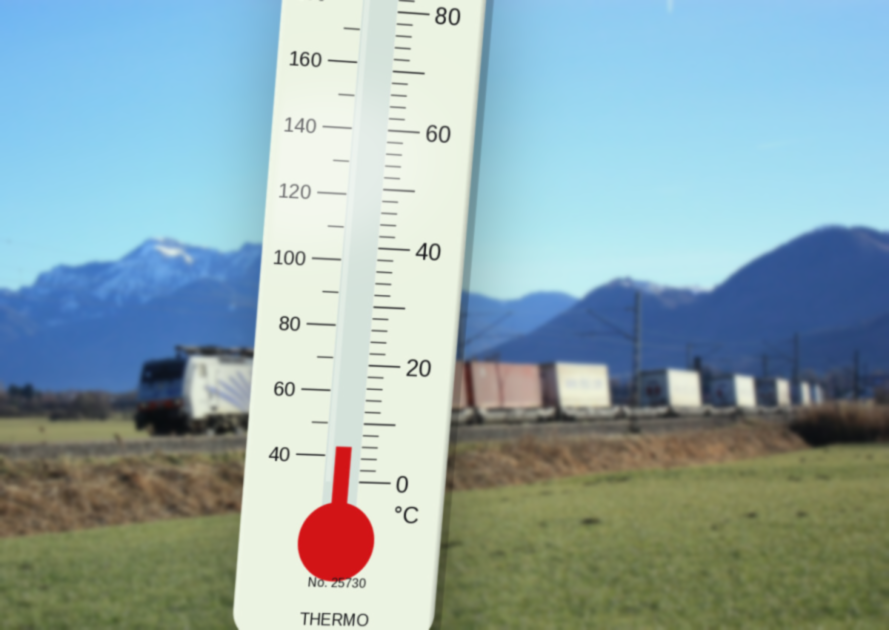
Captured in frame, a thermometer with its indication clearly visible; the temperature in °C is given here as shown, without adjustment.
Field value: 6 °C
